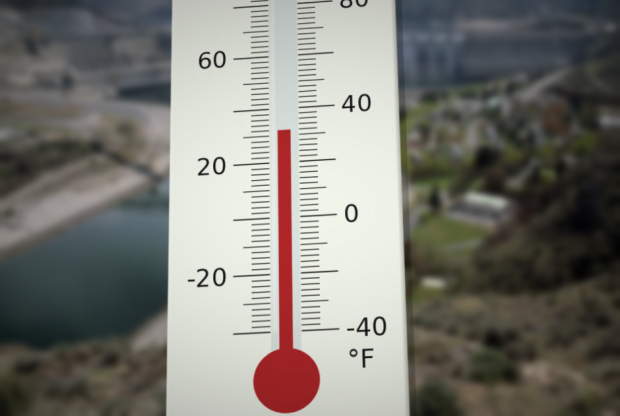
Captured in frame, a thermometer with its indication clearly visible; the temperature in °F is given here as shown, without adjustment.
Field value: 32 °F
